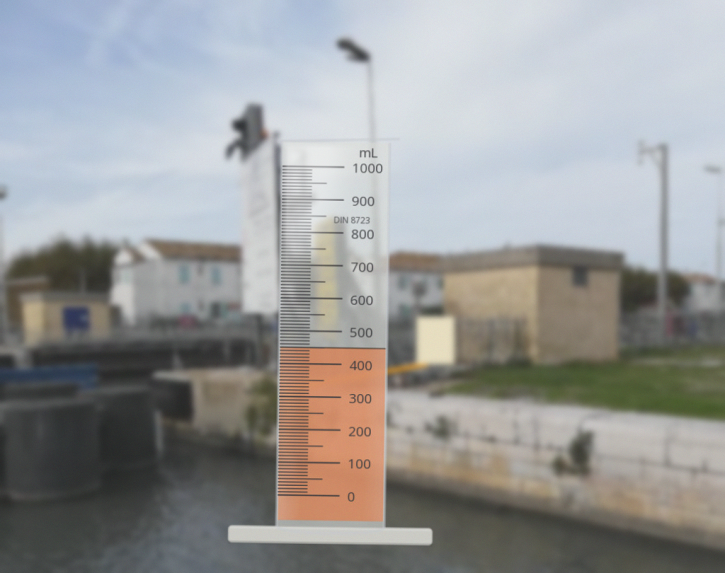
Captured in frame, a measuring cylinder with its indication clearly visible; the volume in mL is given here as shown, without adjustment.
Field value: 450 mL
